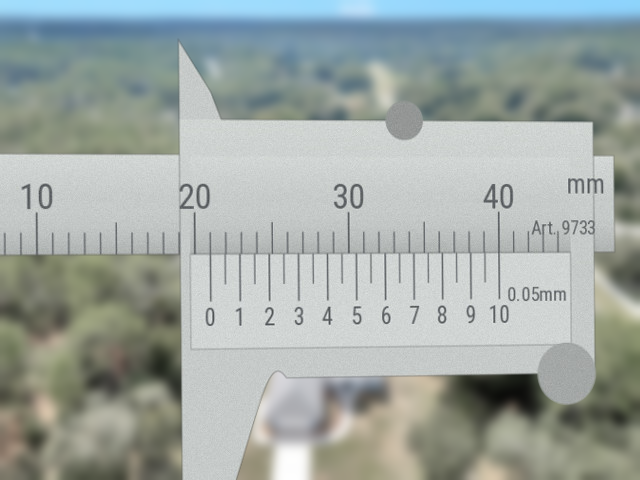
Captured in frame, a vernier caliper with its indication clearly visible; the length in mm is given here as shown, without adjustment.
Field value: 21.0 mm
